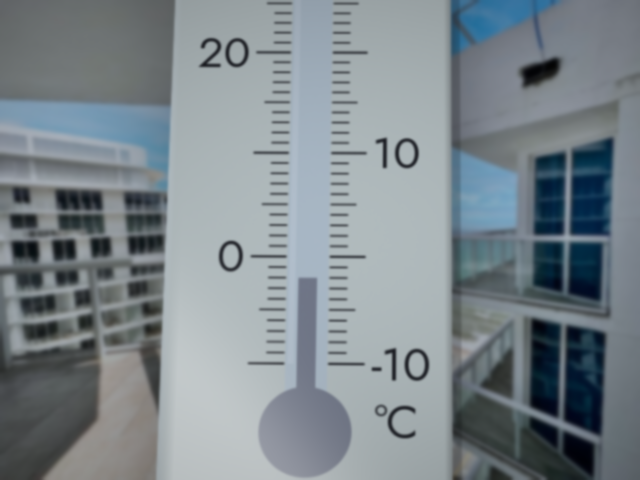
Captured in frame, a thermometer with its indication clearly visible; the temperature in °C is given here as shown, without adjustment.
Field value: -2 °C
